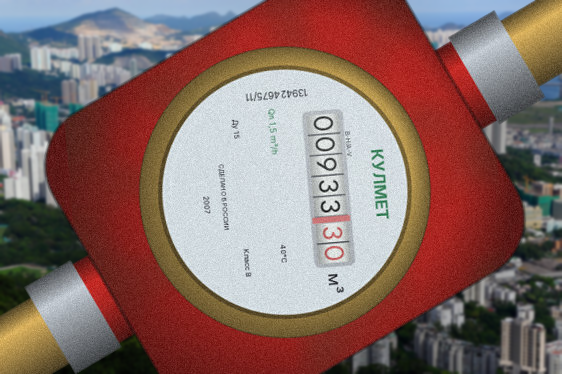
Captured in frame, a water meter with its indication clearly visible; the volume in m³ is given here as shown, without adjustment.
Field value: 933.30 m³
